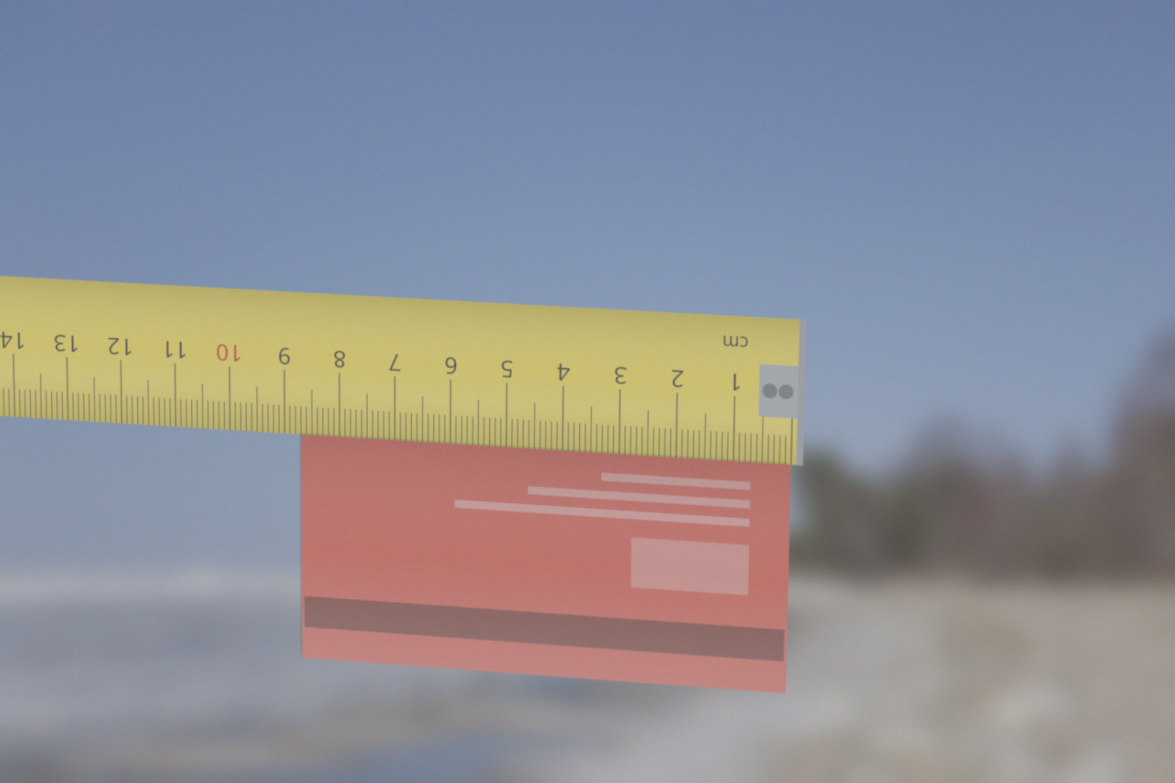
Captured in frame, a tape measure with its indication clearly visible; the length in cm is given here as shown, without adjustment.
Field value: 8.7 cm
